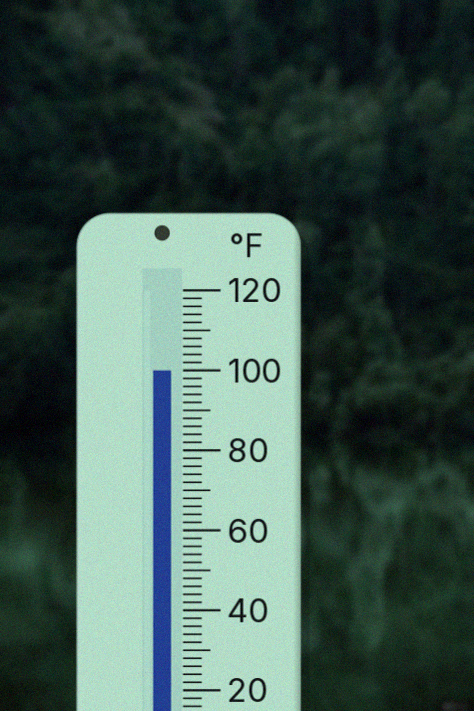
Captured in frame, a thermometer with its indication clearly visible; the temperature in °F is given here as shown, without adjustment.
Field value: 100 °F
